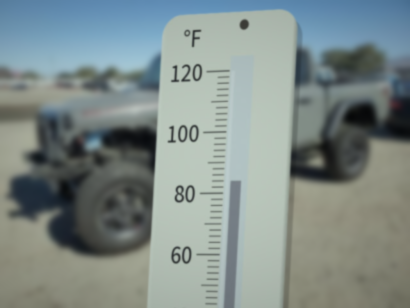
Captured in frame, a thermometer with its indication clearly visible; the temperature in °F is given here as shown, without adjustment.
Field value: 84 °F
